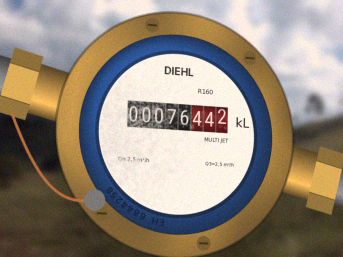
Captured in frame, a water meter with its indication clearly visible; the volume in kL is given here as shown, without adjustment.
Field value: 76.442 kL
